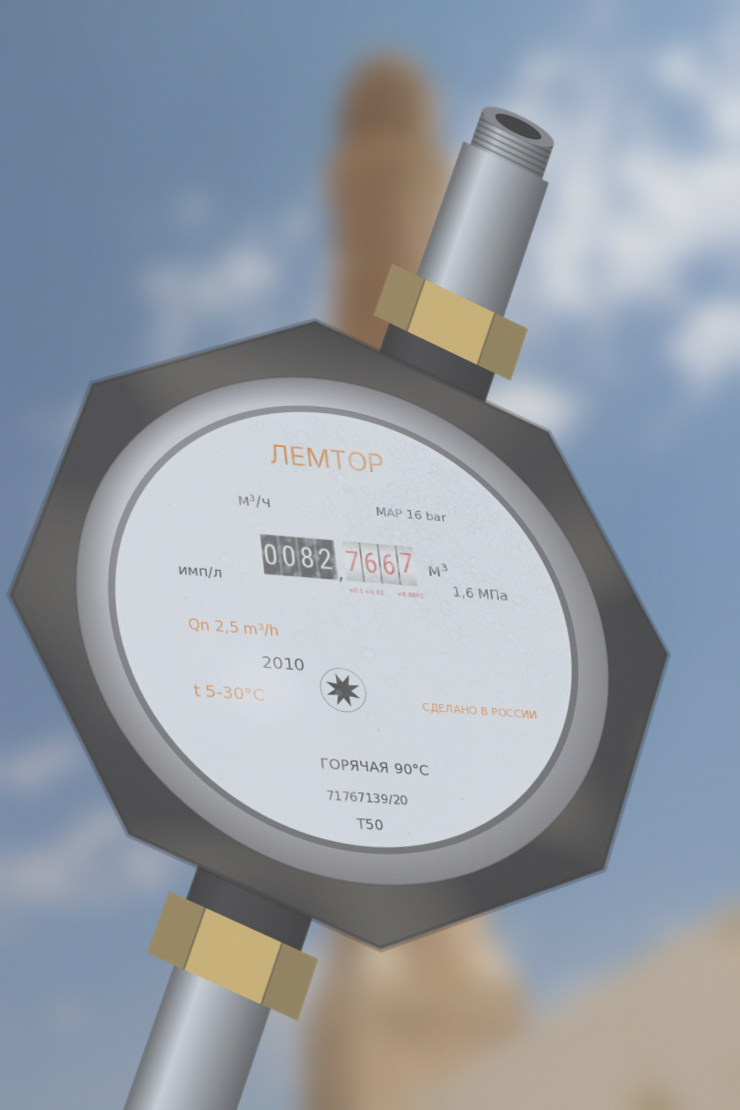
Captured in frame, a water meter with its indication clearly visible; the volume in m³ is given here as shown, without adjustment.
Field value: 82.7667 m³
